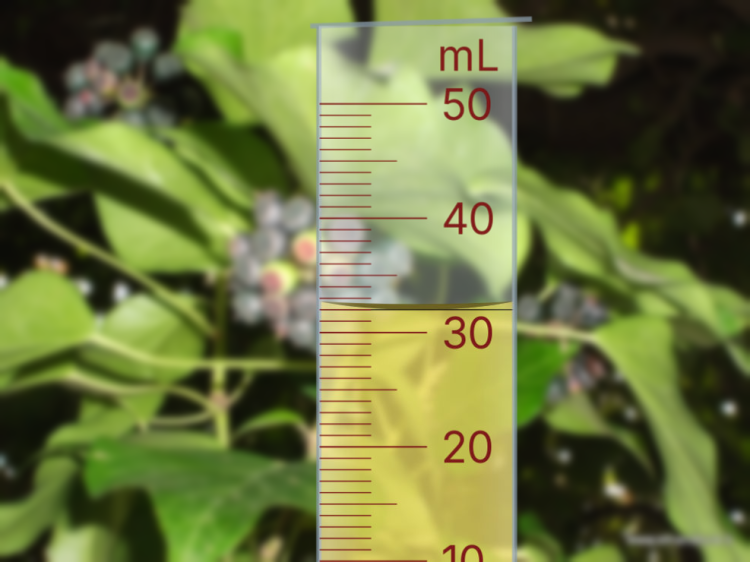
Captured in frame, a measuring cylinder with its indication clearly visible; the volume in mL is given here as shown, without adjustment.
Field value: 32 mL
